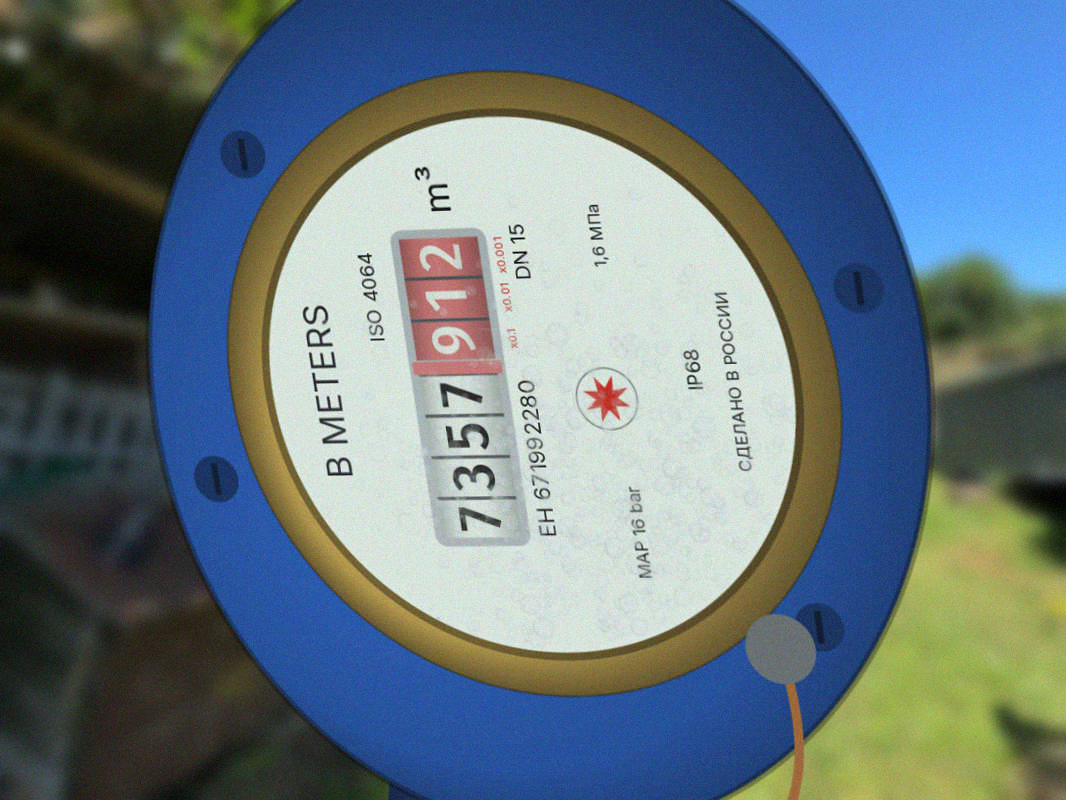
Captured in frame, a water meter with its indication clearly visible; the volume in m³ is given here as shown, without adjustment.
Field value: 7357.912 m³
